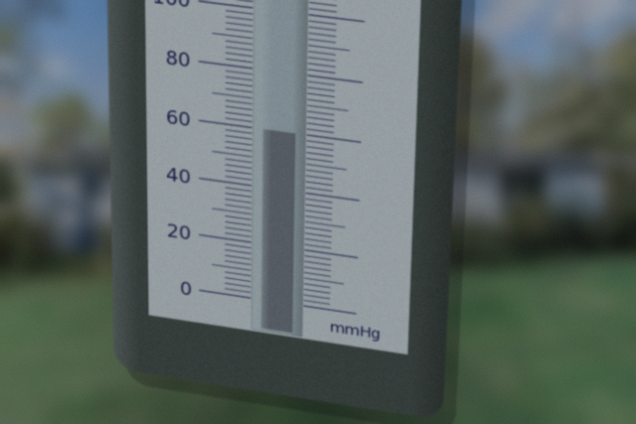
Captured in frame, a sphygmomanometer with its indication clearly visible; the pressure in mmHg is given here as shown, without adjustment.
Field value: 60 mmHg
